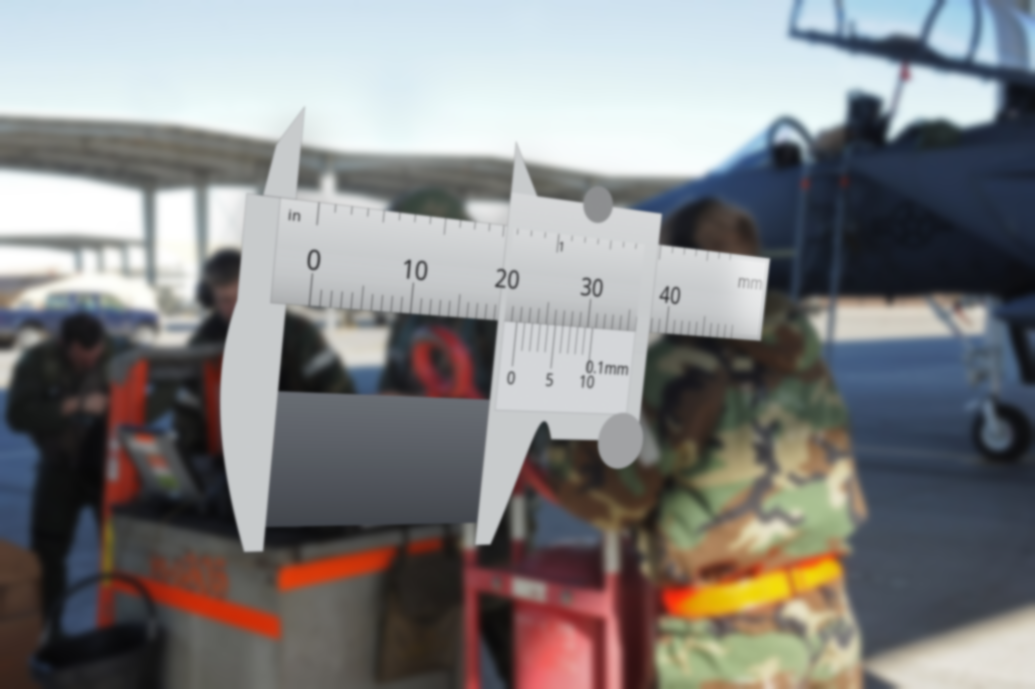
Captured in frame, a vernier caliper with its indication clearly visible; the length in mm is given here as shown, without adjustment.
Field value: 21.6 mm
